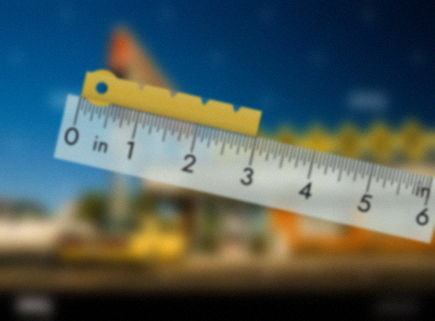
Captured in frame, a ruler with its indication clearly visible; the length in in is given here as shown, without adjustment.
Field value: 3 in
